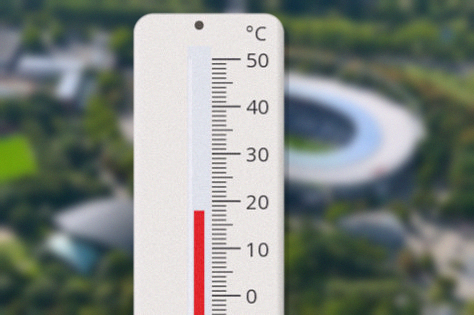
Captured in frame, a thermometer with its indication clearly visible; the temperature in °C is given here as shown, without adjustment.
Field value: 18 °C
